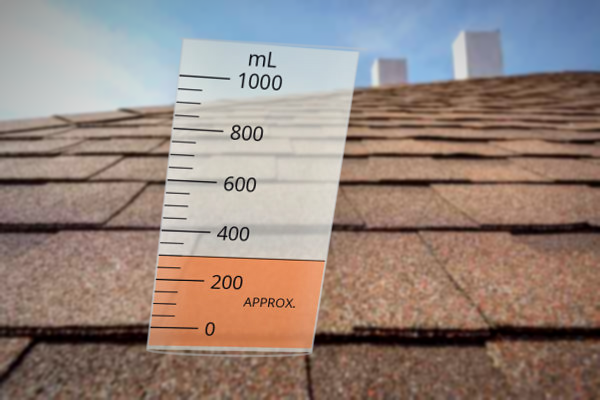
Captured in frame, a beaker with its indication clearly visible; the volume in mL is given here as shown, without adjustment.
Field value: 300 mL
